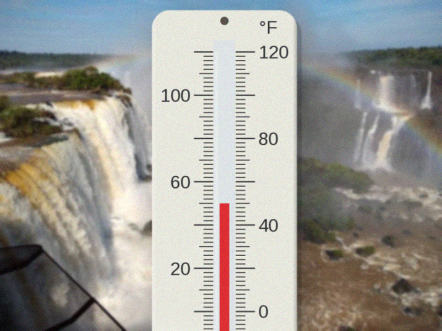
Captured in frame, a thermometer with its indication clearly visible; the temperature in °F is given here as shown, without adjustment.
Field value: 50 °F
